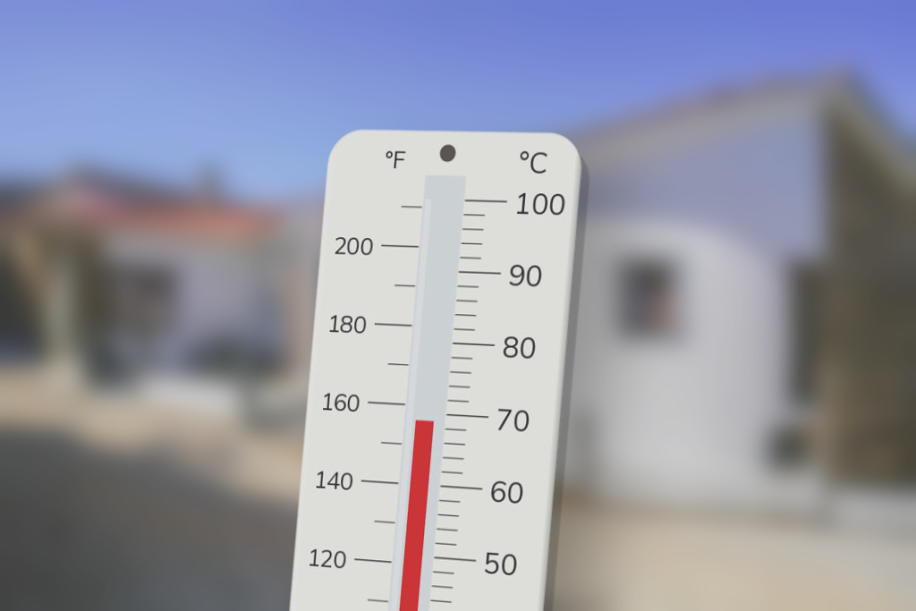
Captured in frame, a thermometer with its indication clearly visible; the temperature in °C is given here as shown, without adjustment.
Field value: 69 °C
